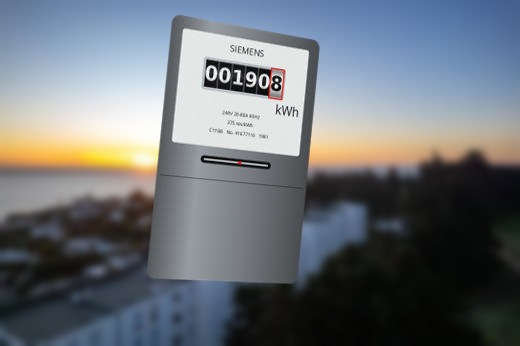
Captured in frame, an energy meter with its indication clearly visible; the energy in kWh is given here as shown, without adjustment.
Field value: 190.8 kWh
